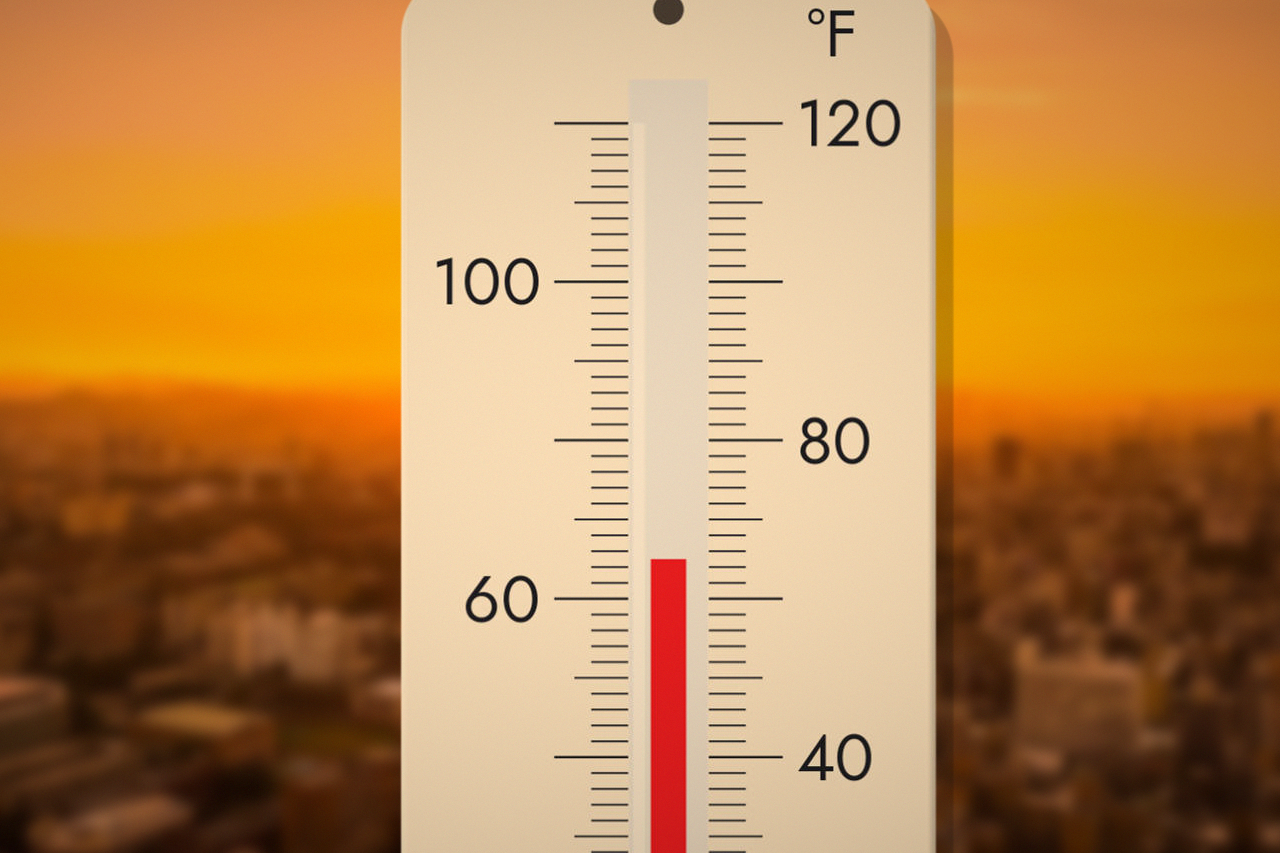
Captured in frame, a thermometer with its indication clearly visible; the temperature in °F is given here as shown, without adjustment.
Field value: 65 °F
